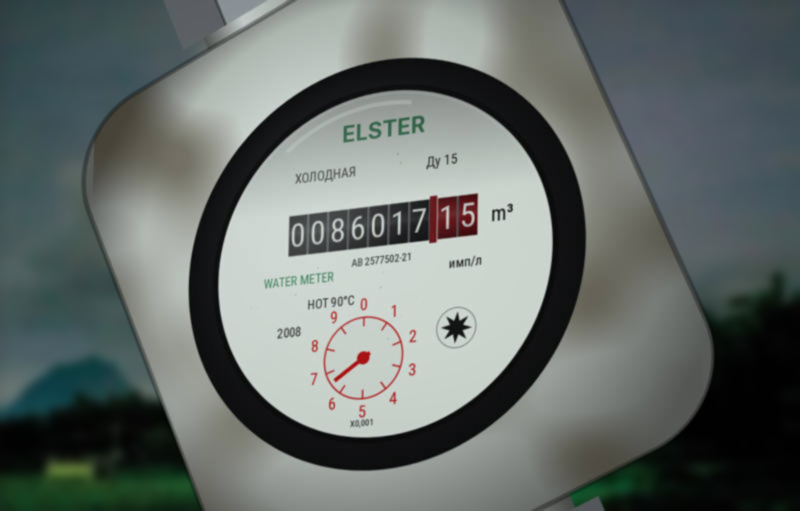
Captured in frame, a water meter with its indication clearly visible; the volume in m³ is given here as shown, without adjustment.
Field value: 86017.156 m³
